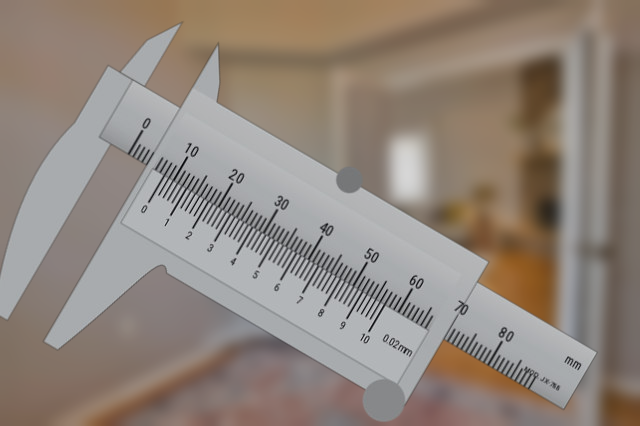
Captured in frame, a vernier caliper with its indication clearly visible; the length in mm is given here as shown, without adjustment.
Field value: 8.0 mm
